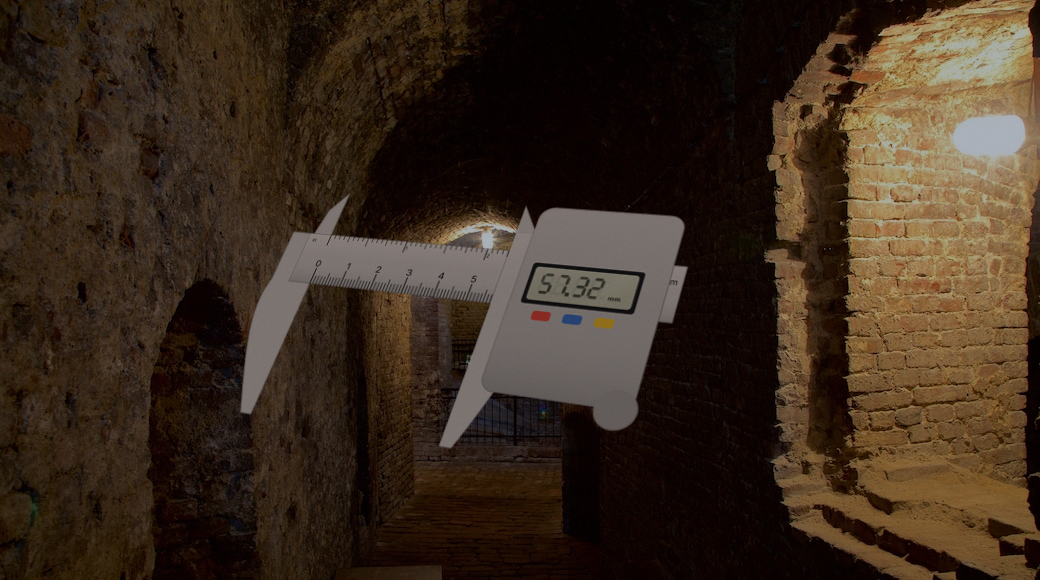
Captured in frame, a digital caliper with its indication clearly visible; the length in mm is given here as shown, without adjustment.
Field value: 57.32 mm
